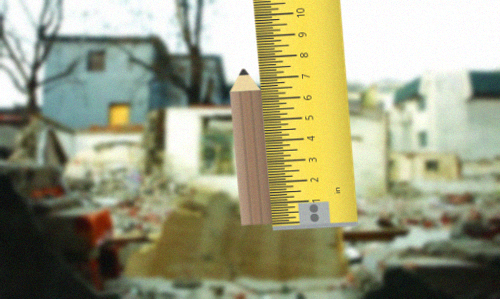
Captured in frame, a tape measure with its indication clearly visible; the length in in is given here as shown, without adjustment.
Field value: 7.5 in
